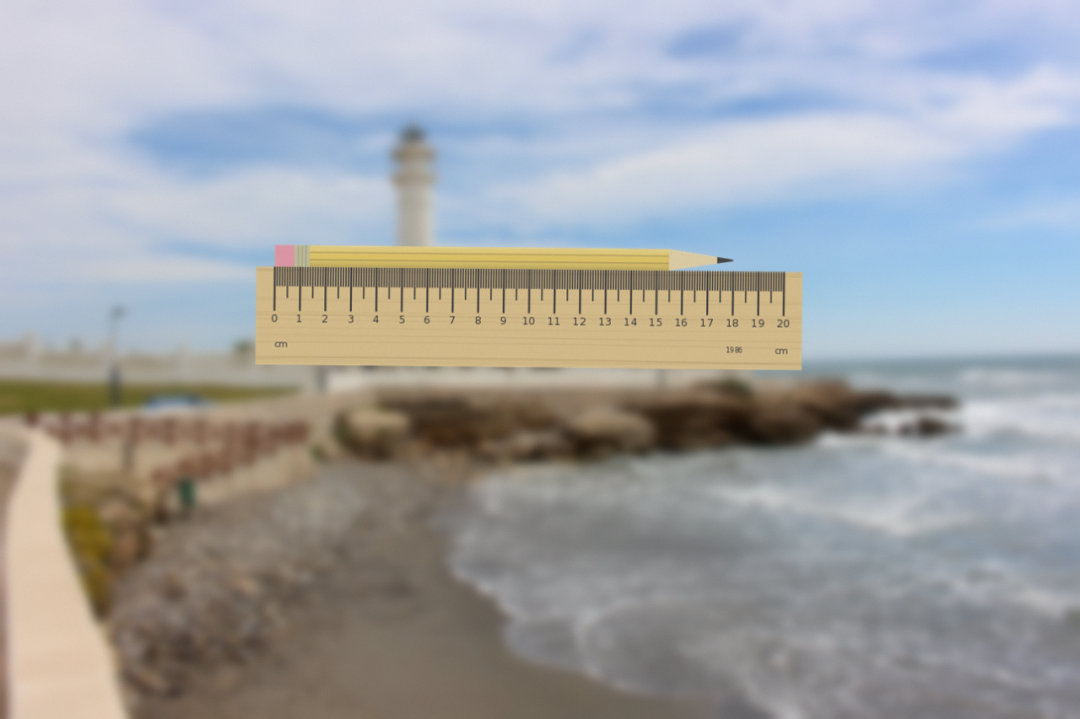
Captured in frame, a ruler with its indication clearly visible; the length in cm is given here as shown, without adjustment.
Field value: 18 cm
